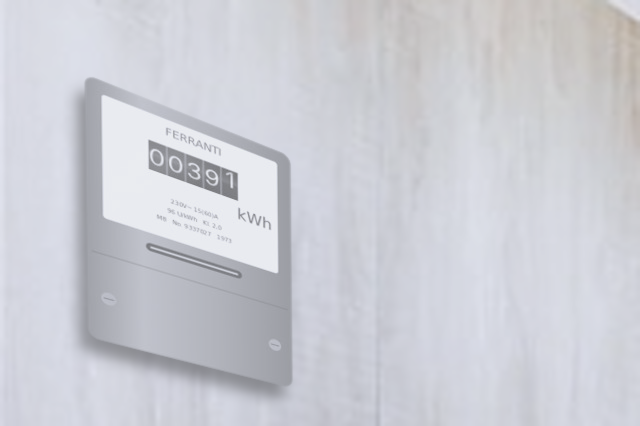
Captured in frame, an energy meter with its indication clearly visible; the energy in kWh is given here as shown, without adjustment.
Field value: 391 kWh
